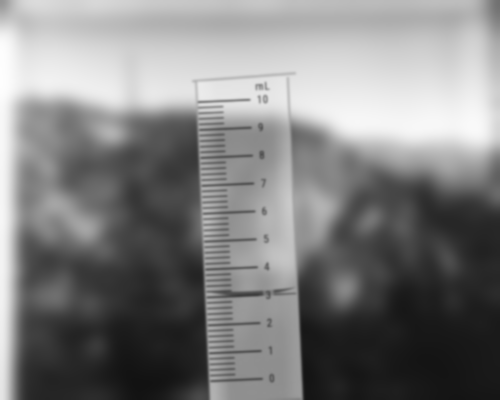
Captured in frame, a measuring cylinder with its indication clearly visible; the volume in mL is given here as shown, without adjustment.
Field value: 3 mL
